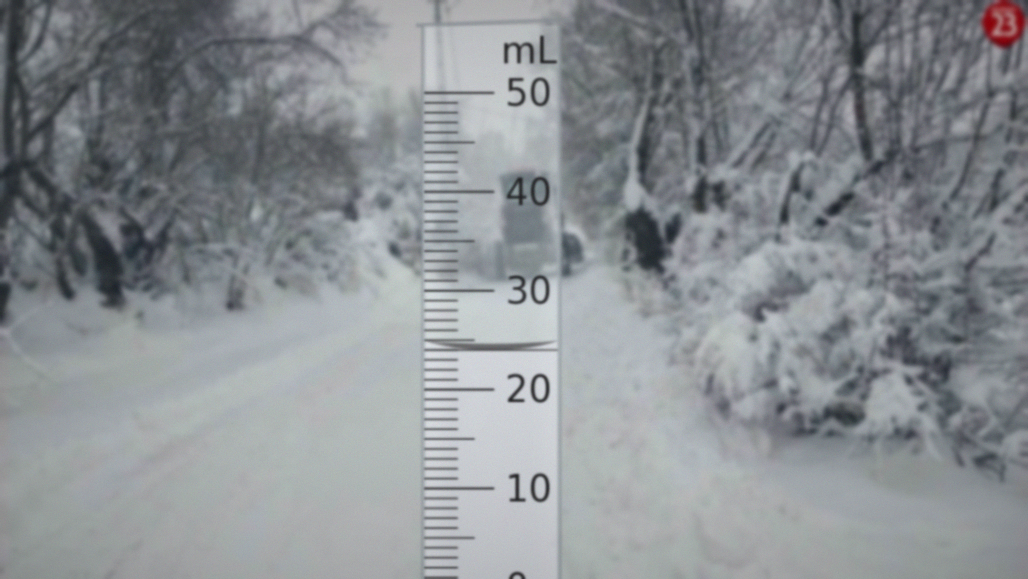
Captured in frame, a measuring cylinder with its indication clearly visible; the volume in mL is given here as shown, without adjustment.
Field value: 24 mL
